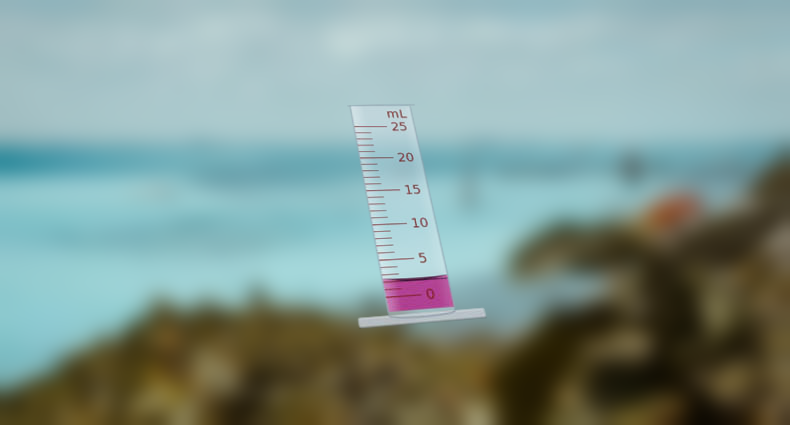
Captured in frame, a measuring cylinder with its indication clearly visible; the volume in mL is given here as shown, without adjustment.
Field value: 2 mL
